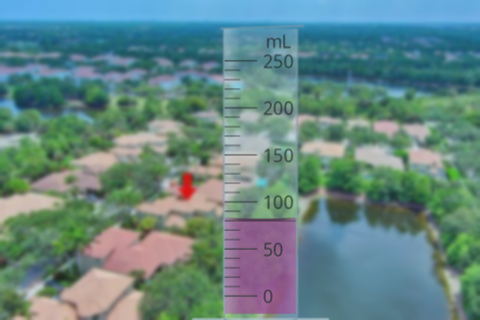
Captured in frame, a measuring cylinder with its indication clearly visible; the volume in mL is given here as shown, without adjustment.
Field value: 80 mL
